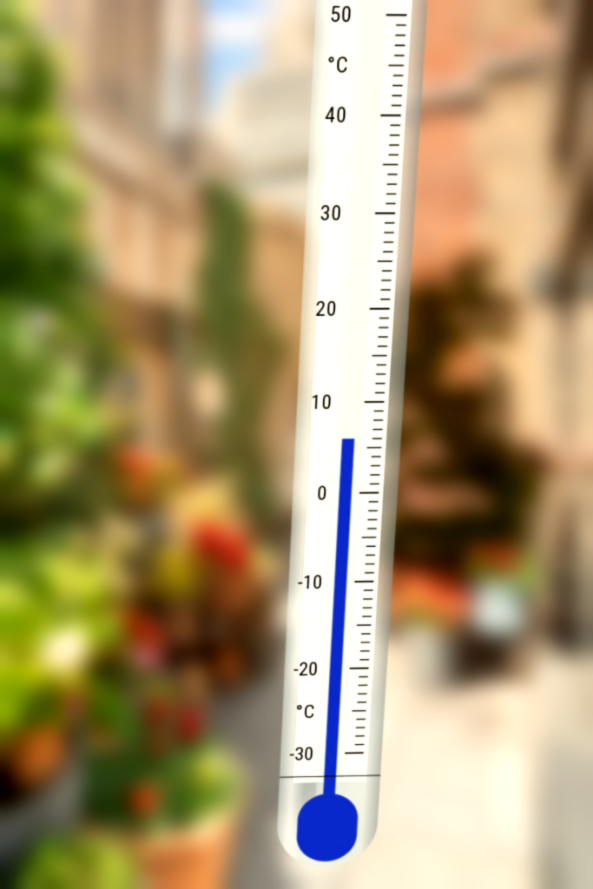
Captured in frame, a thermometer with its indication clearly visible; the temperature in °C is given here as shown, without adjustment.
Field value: 6 °C
